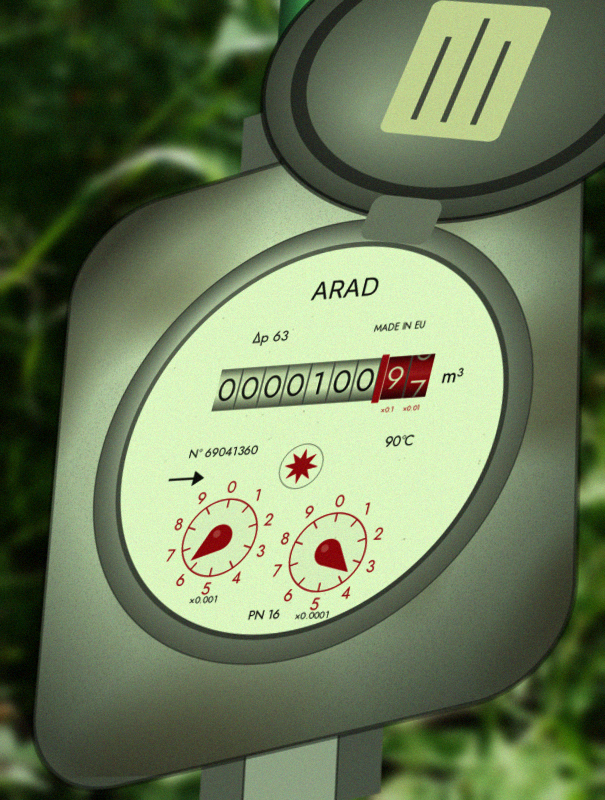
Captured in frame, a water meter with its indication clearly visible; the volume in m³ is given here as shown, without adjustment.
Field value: 100.9663 m³
